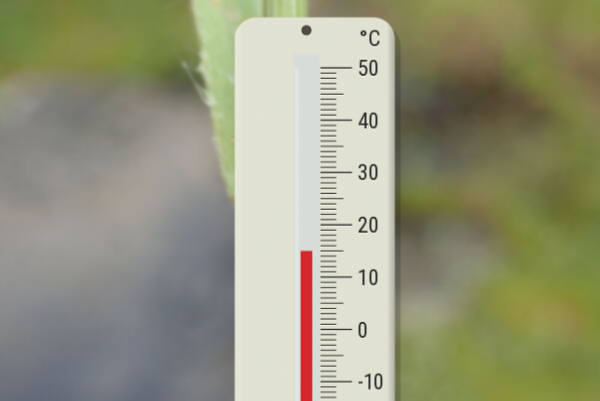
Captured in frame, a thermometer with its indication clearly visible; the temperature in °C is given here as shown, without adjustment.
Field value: 15 °C
